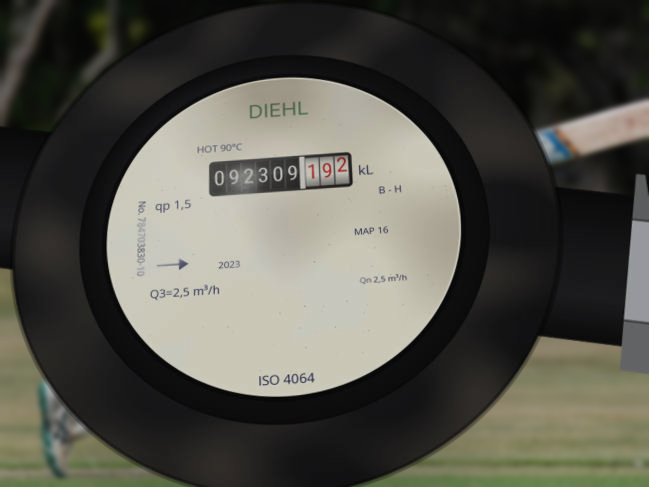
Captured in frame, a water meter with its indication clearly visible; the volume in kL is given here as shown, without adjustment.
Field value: 92309.192 kL
